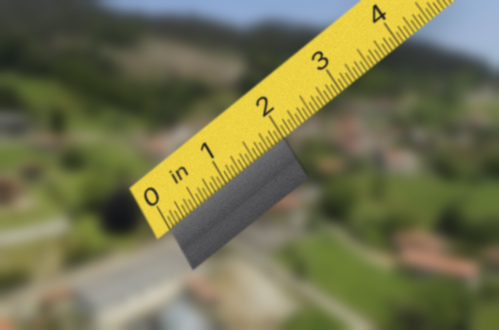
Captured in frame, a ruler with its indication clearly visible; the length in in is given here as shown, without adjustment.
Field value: 2 in
